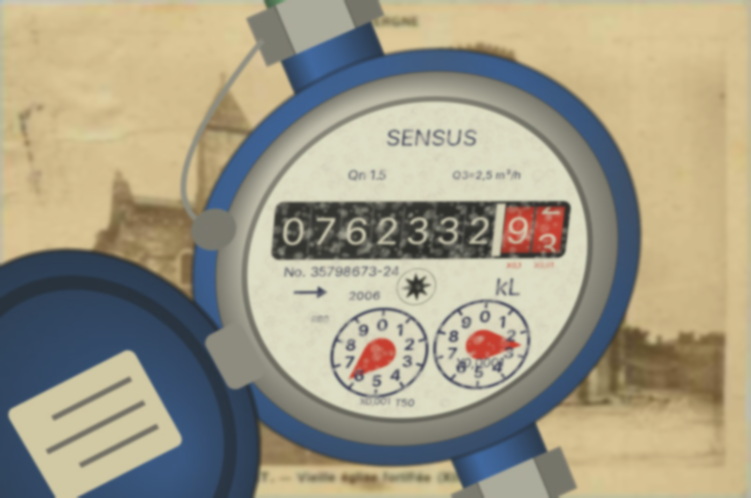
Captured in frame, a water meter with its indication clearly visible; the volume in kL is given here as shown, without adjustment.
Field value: 762332.9262 kL
